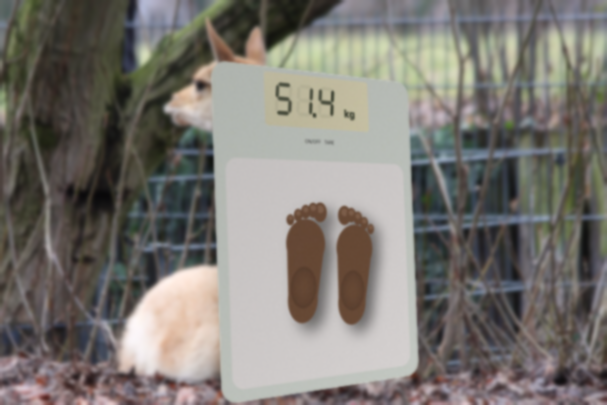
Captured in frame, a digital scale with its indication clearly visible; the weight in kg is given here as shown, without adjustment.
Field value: 51.4 kg
